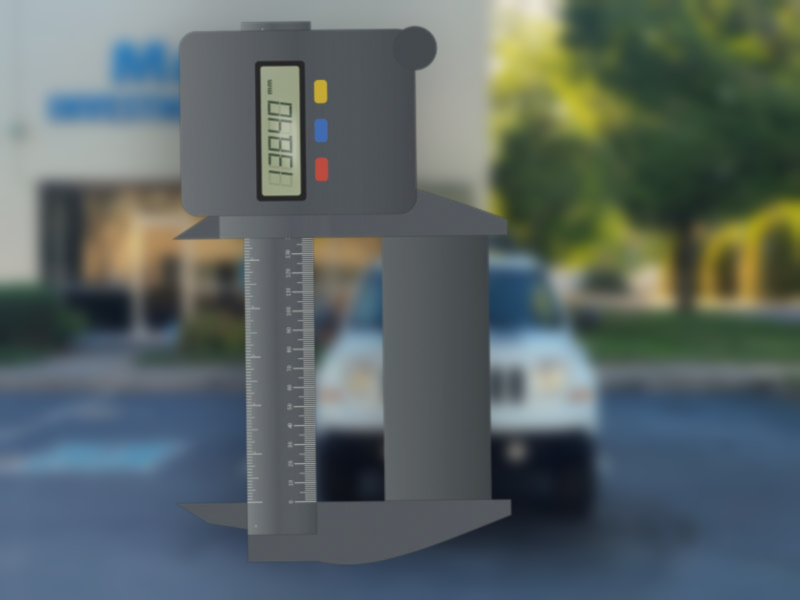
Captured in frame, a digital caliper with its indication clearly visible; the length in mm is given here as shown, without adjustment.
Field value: 138.40 mm
